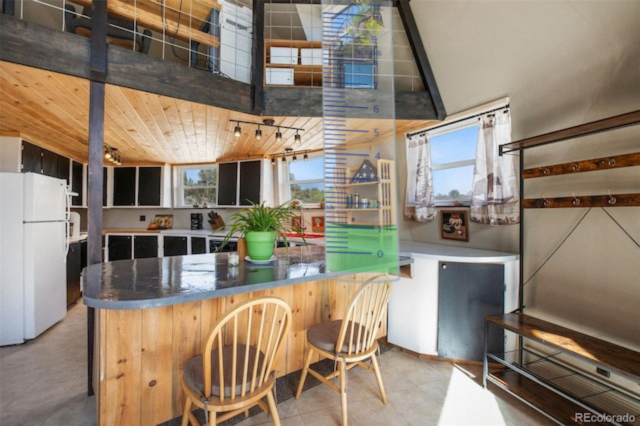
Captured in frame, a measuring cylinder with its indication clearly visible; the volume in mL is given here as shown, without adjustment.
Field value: 1 mL
